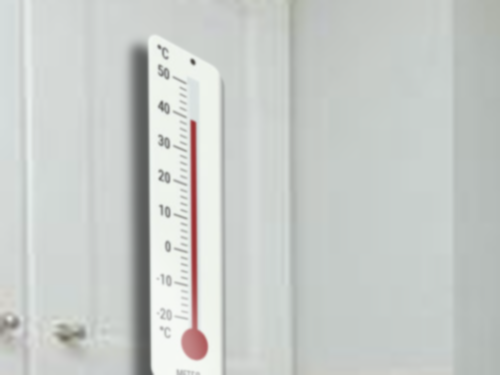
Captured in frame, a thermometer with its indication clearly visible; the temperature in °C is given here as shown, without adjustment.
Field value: 40 °C
